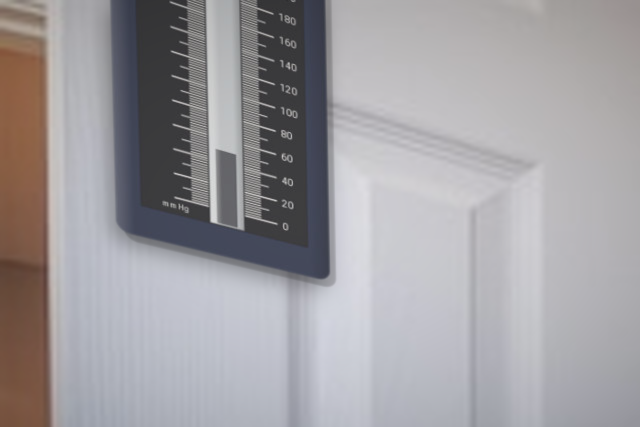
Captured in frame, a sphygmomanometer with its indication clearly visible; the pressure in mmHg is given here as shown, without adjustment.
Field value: 50 mmHg
